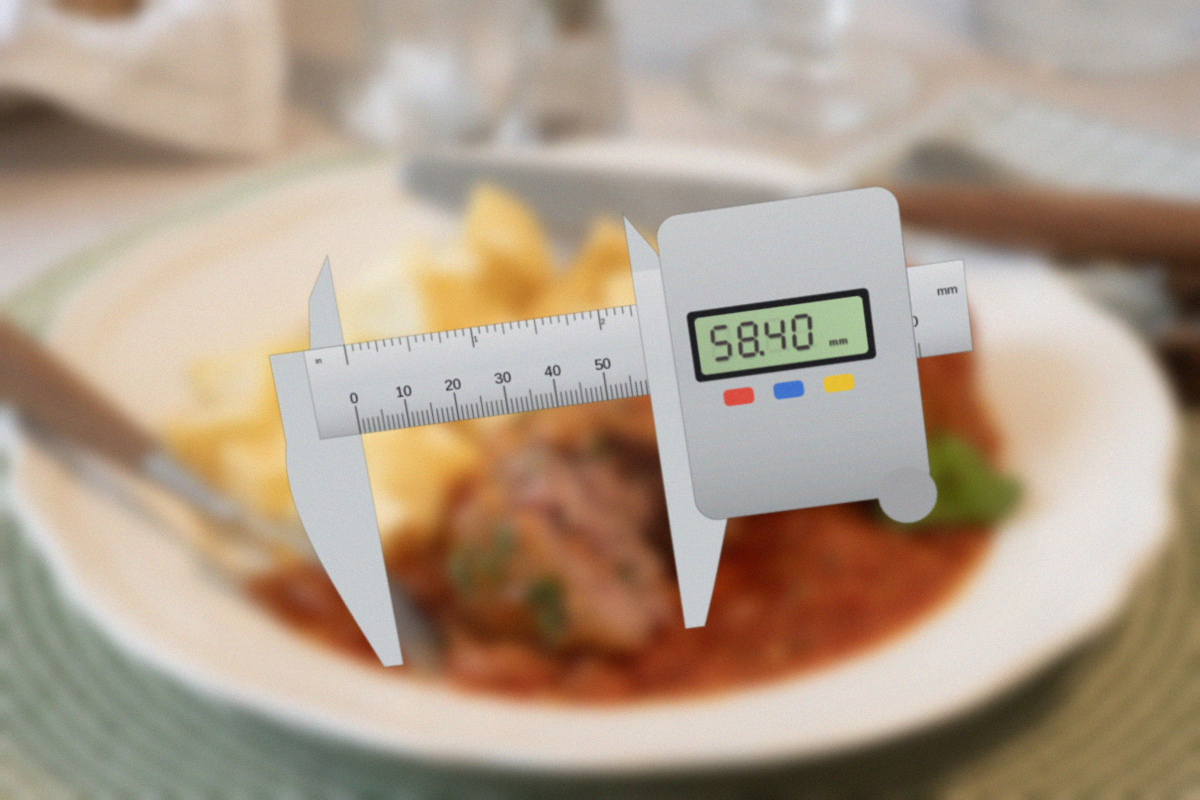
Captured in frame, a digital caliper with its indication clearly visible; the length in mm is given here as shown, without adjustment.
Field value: 58.40 mm
